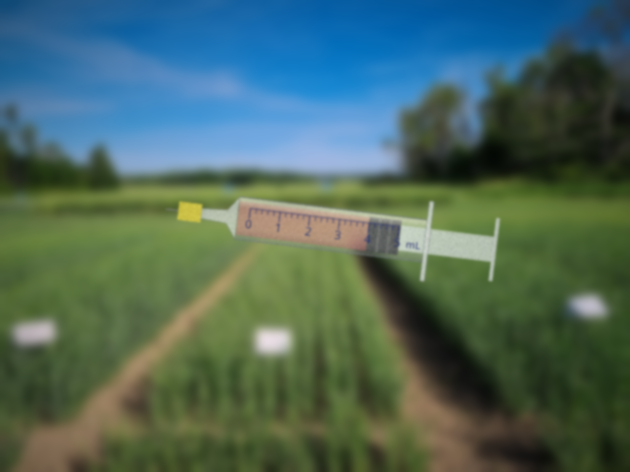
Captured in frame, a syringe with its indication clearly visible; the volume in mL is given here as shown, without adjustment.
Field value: 4 mL
